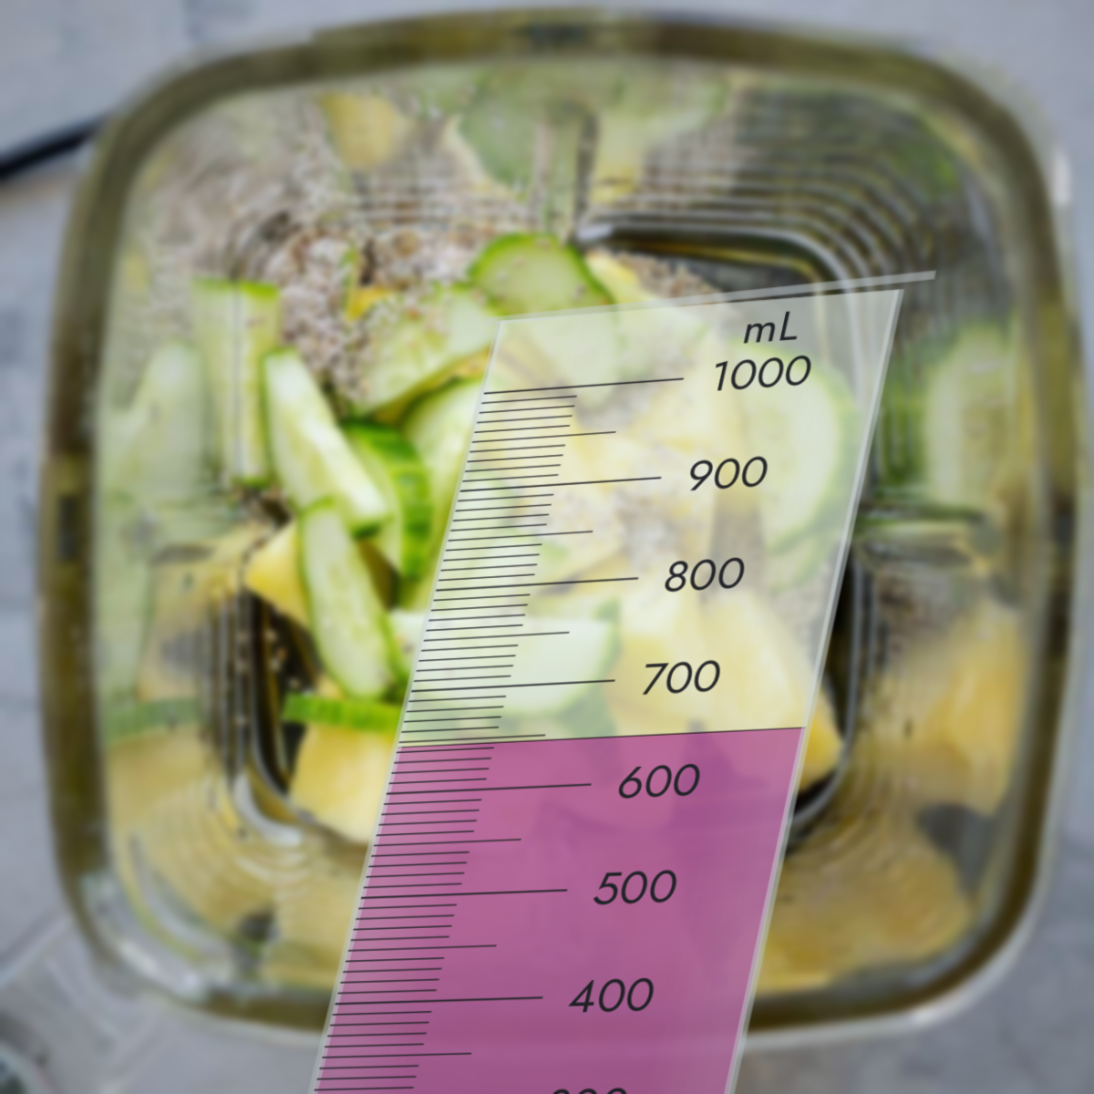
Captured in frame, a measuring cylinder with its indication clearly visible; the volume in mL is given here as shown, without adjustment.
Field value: 645 mL
